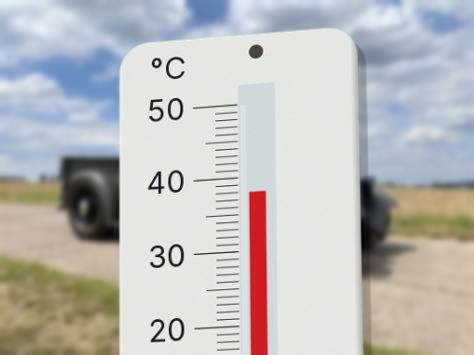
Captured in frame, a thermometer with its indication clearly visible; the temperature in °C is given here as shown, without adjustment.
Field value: 38 °C
